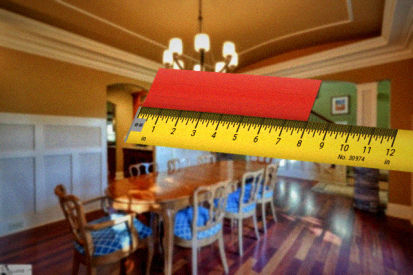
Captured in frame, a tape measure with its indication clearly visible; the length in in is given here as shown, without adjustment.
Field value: 8 in
